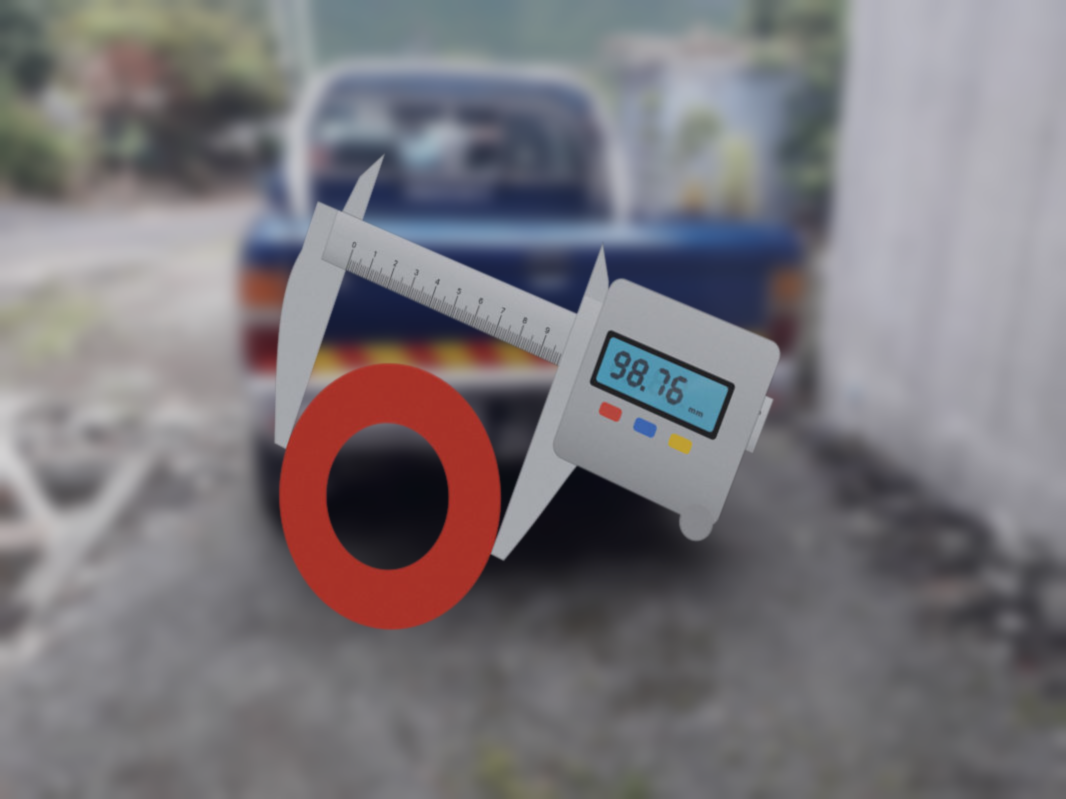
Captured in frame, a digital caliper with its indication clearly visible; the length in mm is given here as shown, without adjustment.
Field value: 98.76 mm
